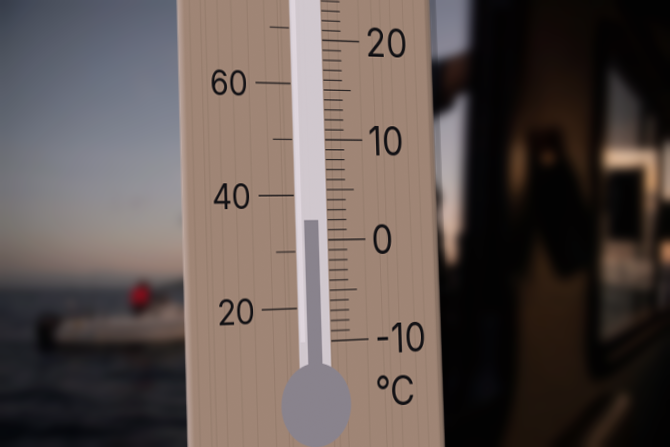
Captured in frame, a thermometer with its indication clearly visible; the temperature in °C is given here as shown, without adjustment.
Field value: 2 °C
